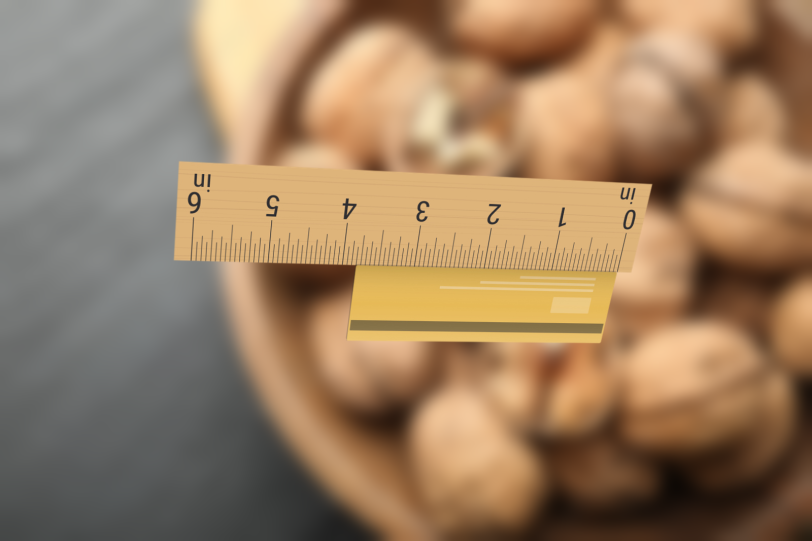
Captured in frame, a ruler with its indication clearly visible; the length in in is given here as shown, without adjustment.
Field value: 3.8125 in
